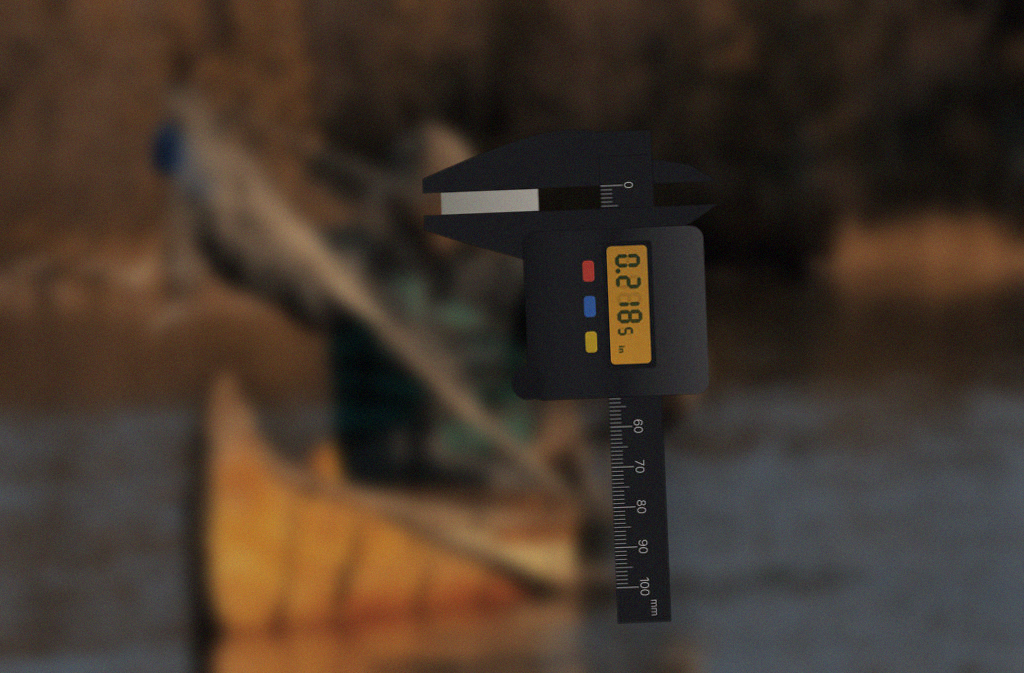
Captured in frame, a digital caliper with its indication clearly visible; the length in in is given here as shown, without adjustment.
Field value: 0.2185 in
